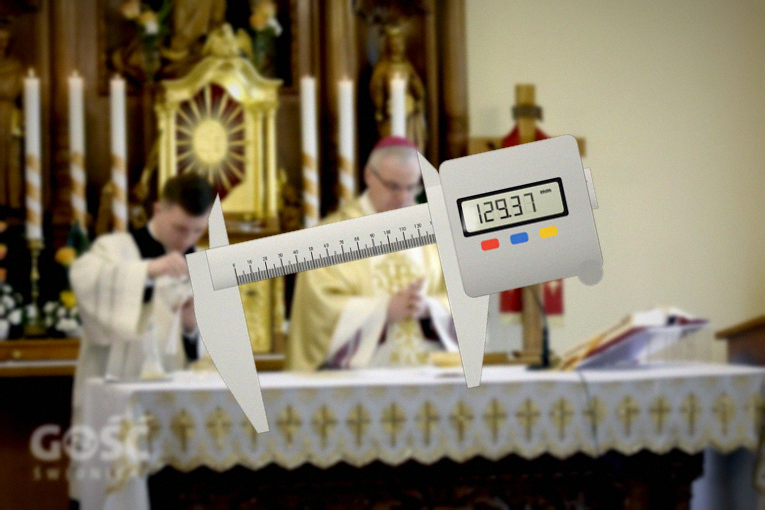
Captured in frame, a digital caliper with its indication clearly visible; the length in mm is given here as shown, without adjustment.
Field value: 129.37 mm
